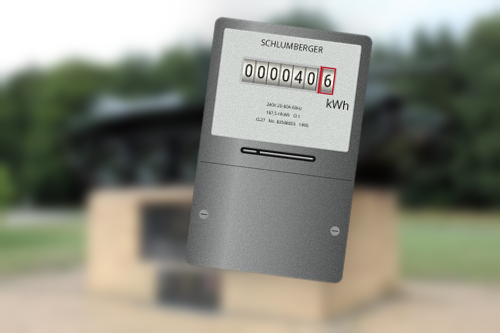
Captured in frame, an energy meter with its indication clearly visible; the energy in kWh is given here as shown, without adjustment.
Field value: 40.6 kWh
